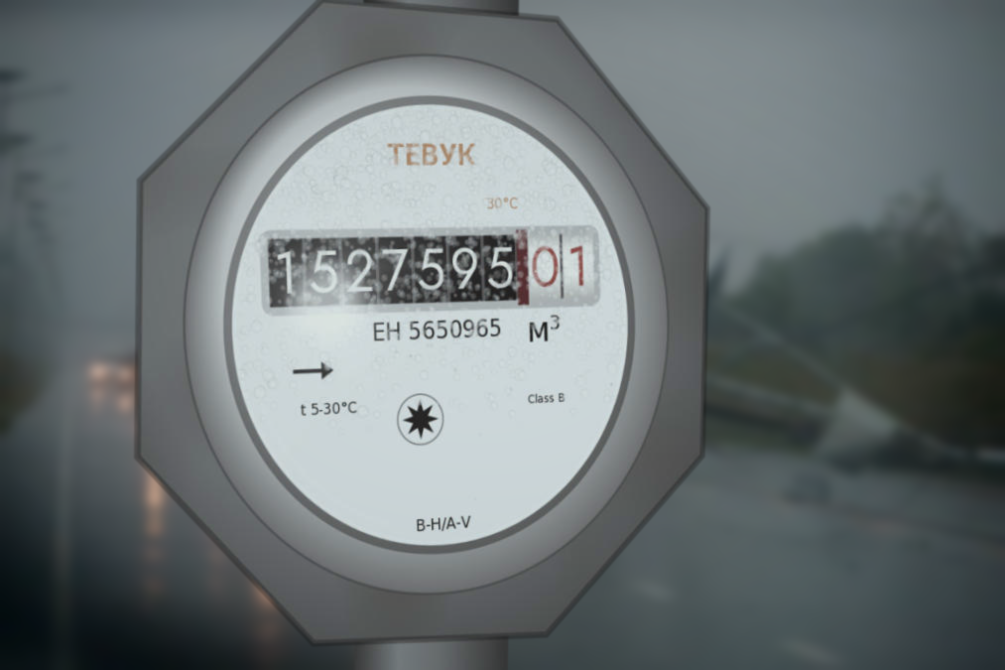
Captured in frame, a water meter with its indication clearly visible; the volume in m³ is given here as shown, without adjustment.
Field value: 1527595.01 m³
